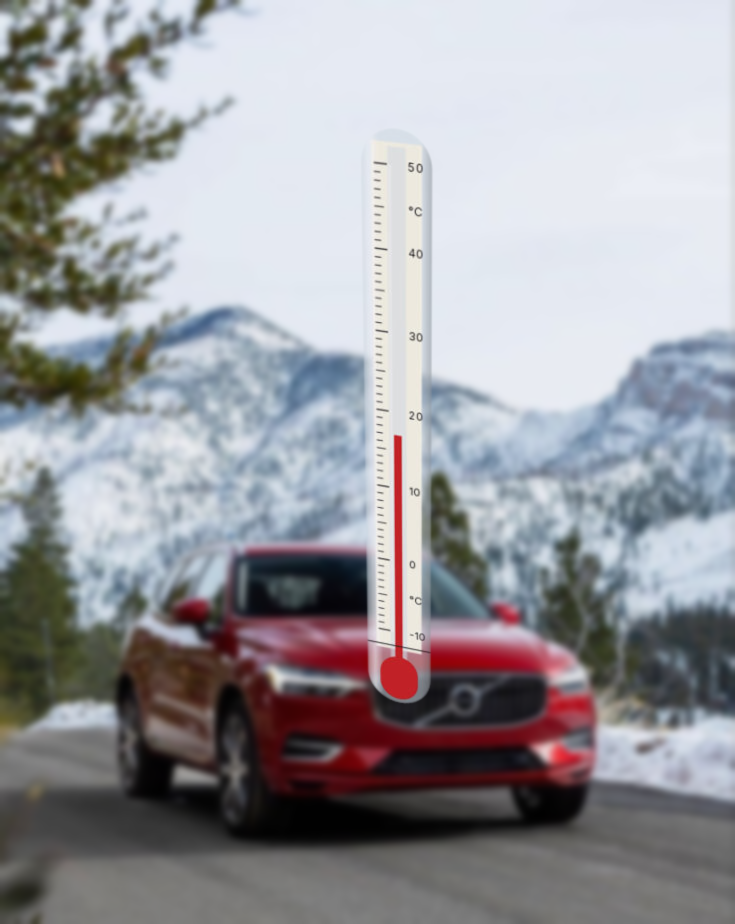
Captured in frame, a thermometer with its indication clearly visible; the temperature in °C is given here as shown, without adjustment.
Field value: 17 °C
